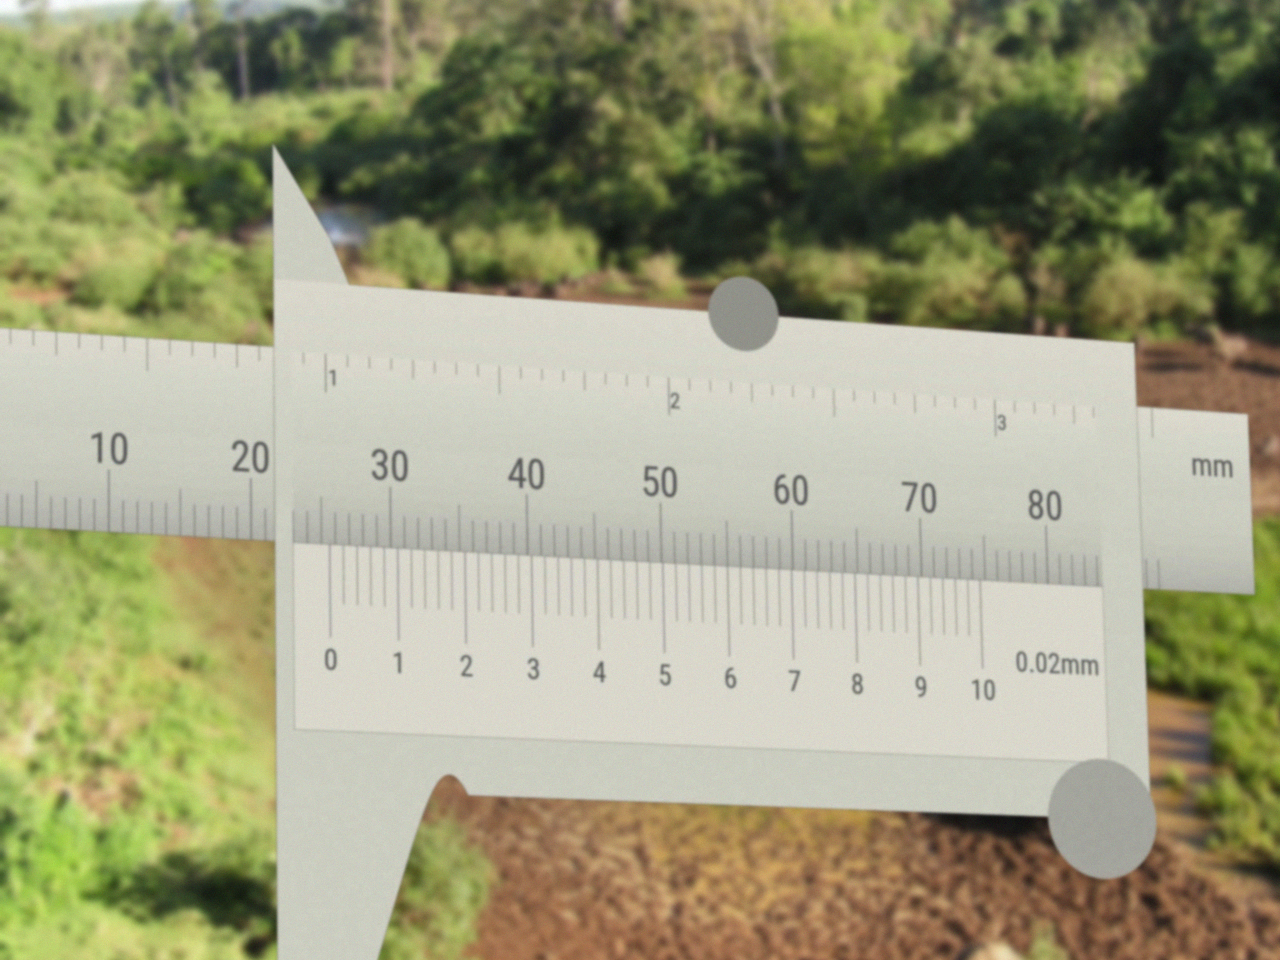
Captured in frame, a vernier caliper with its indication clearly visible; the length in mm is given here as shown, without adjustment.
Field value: 25.6 mm
